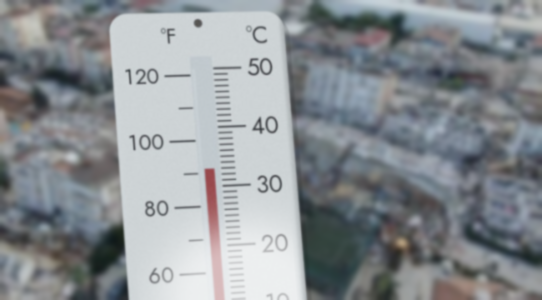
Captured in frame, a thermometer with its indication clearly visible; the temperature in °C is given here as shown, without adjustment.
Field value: 33 °C
